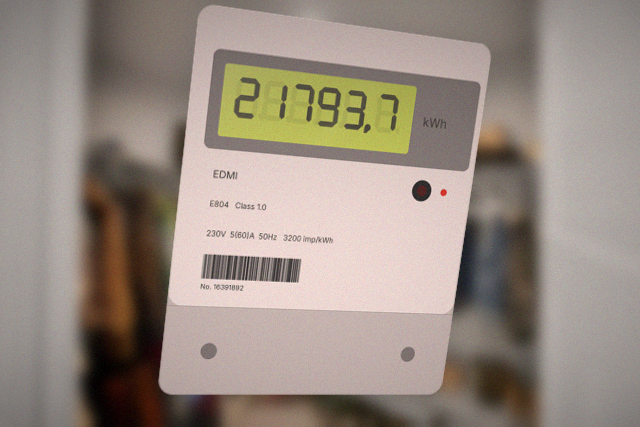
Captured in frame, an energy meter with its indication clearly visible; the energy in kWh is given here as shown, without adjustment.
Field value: 21793.7 kWh
